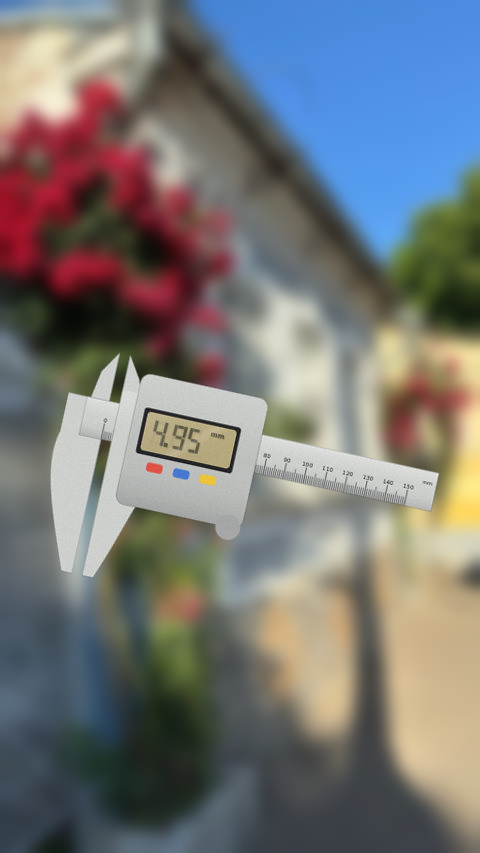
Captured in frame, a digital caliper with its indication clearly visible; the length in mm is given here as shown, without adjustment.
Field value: 4.95 mm
